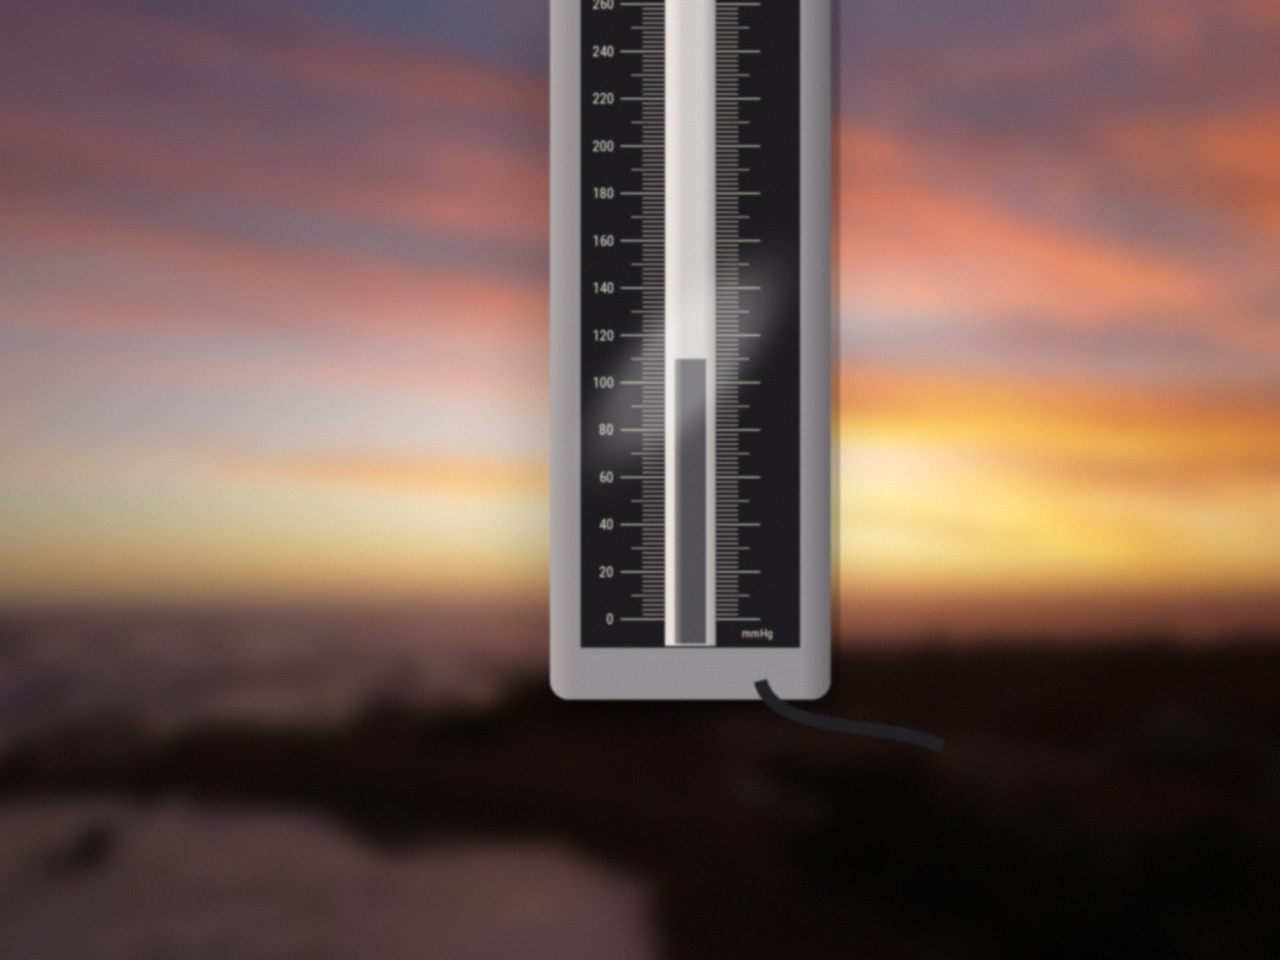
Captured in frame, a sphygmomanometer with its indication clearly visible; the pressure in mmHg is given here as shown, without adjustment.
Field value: 110 mmHg
